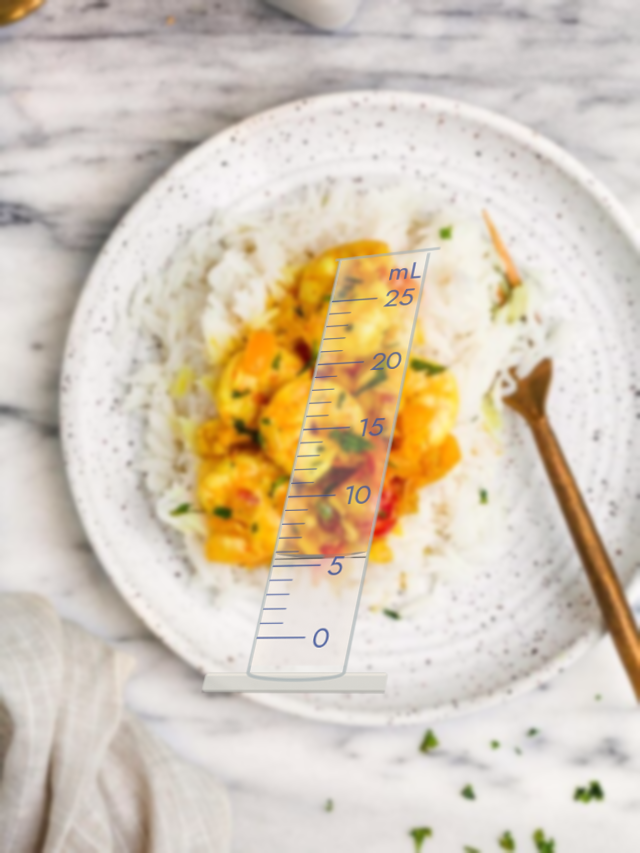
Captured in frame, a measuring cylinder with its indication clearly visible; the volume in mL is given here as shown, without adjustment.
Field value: 5.5 mL
